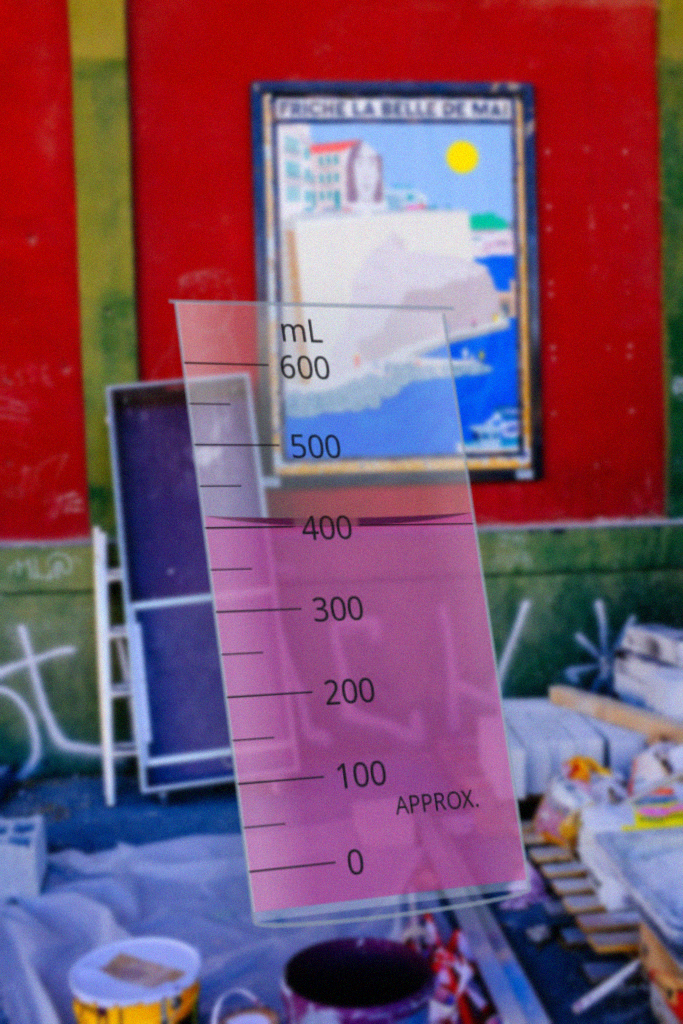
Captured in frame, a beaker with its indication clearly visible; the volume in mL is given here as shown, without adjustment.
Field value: 400 mL
